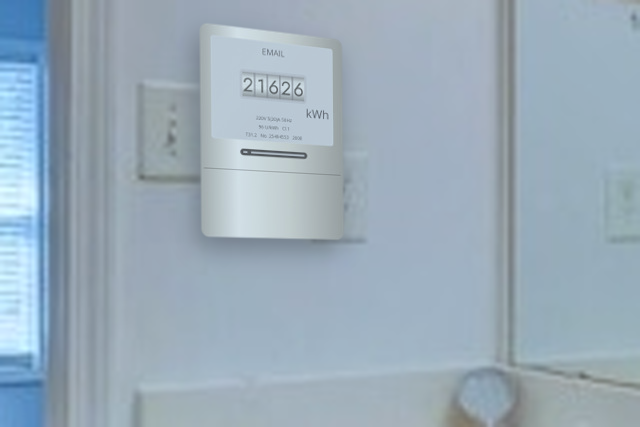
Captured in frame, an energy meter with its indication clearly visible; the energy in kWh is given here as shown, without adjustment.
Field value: 21626 kWh
